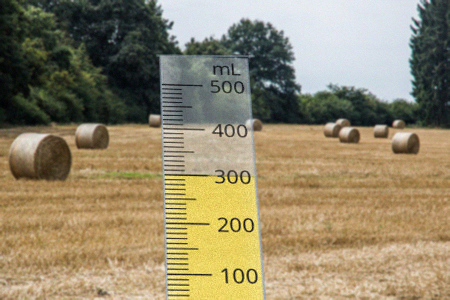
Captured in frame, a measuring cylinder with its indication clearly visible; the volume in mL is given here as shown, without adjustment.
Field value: 300 mL
